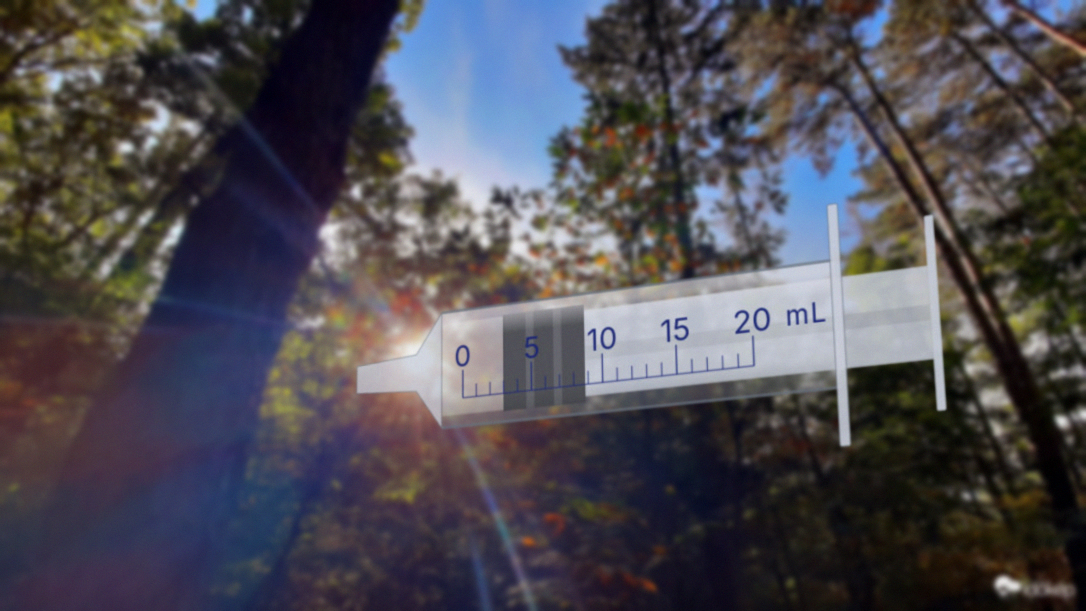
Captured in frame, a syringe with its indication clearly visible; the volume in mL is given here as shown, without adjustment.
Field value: 3 mL
